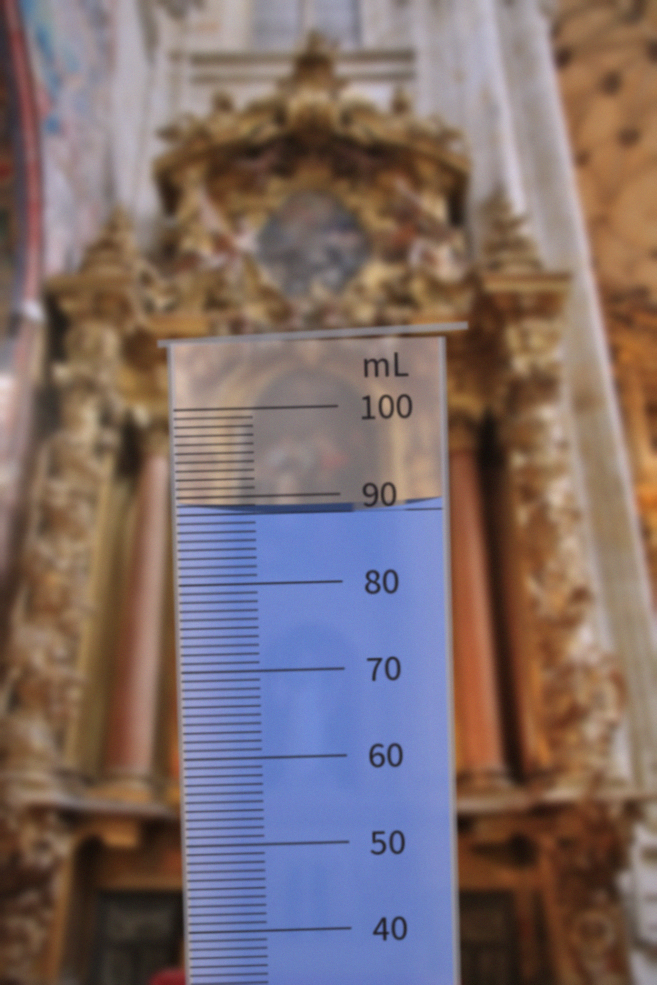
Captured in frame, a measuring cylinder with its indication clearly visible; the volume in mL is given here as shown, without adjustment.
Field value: 88 mL
